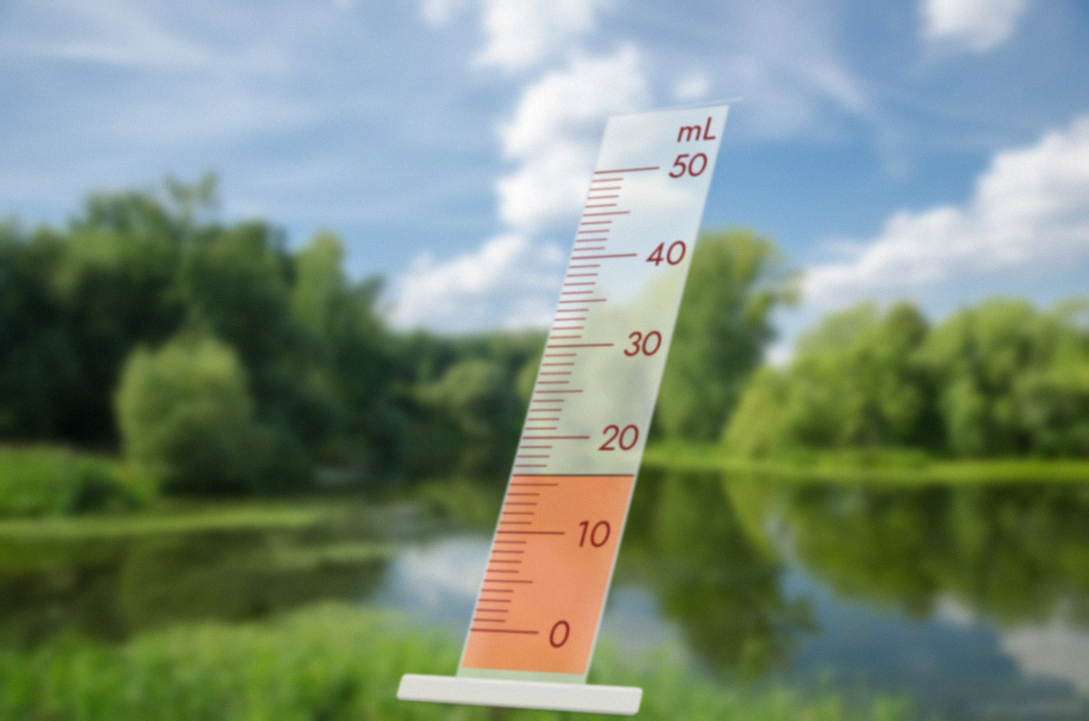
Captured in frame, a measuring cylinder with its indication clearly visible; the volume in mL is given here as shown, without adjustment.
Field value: 16 mL
